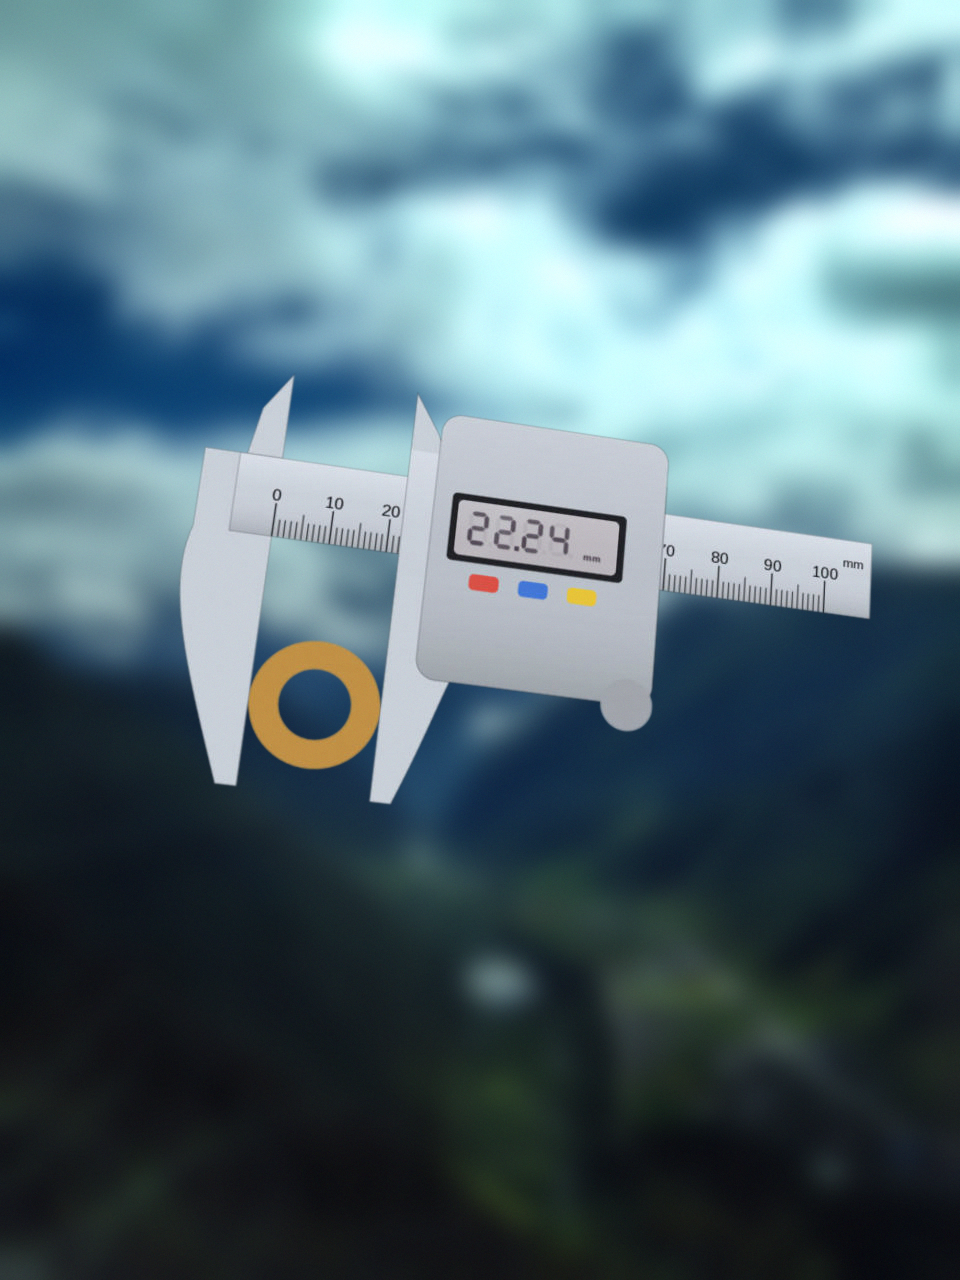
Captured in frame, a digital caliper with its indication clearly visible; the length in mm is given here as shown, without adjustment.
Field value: 22.24 mm
